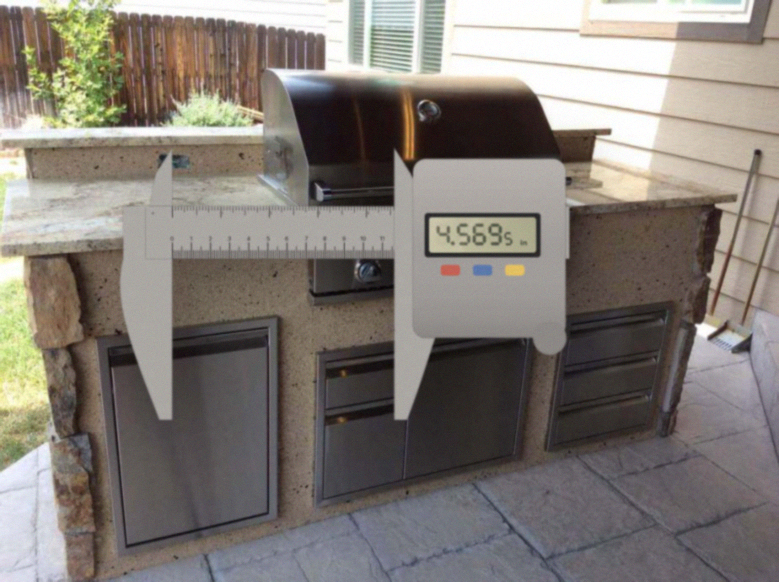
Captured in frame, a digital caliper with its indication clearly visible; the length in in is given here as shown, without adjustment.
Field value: 4.5695 in
